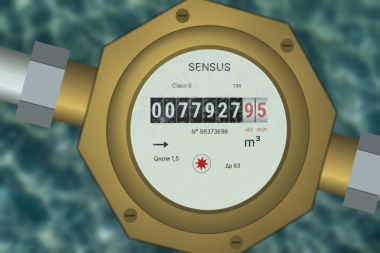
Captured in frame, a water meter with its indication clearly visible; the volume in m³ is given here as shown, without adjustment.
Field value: 77927.95 m³
